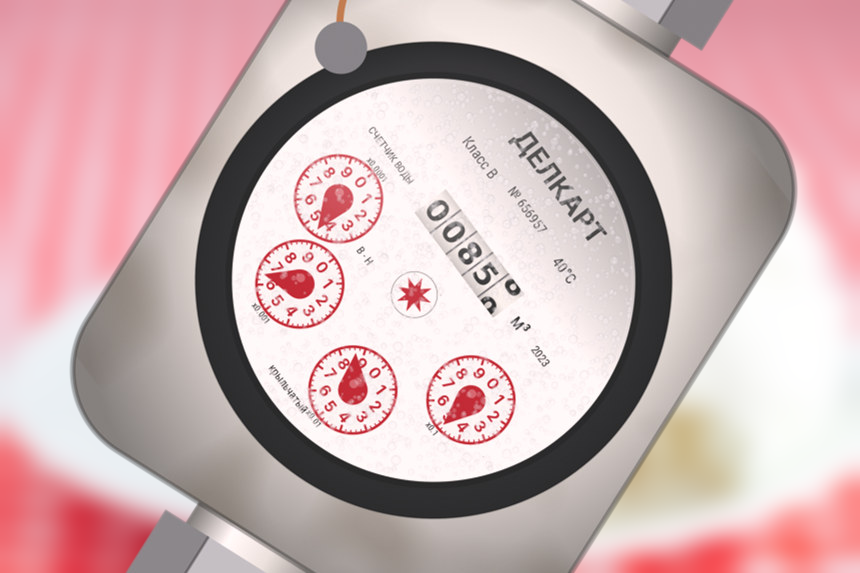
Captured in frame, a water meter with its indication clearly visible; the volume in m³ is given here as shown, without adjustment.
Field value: 858.4864 m³
